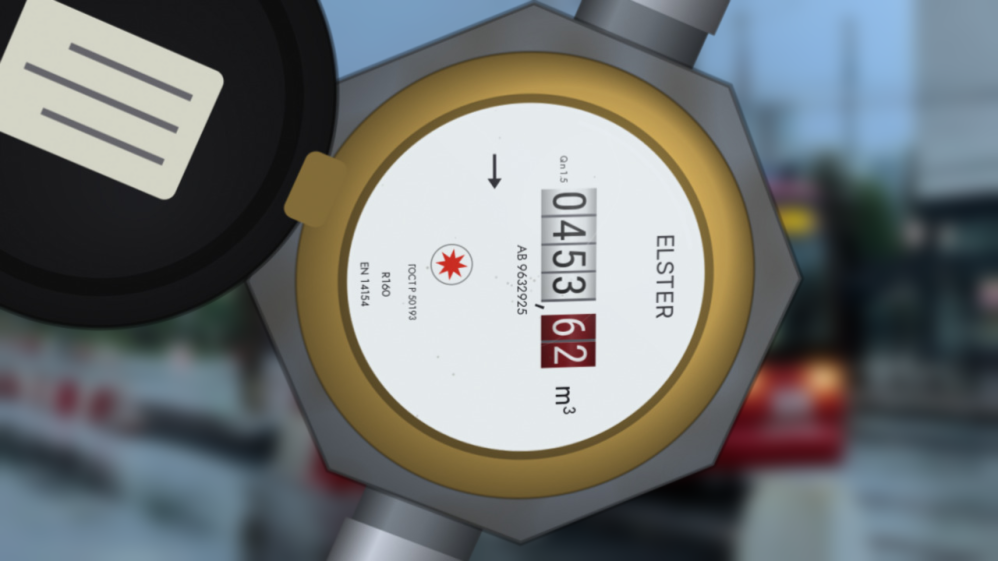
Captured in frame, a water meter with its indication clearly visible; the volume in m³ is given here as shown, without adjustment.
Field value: 453.62 m³
